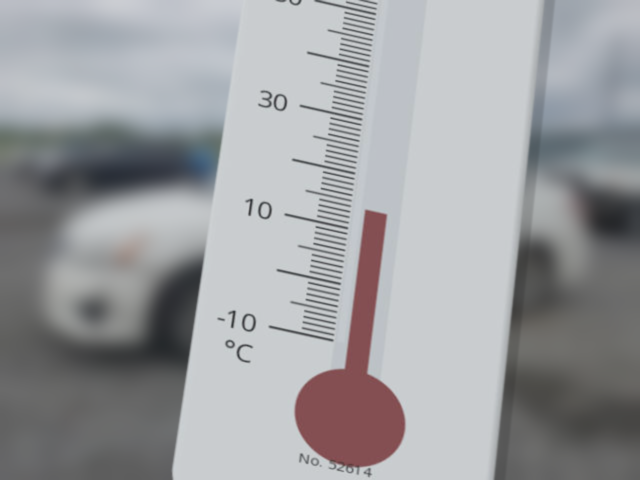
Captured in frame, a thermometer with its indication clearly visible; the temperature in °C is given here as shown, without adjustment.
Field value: 14 °C
